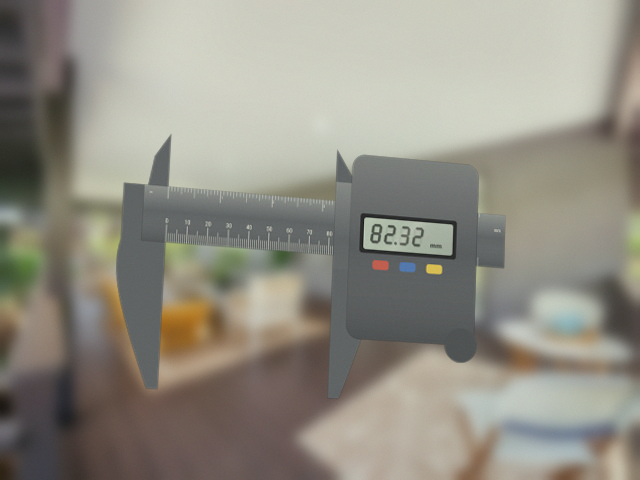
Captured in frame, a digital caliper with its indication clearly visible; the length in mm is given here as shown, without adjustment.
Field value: 82.32 mm
